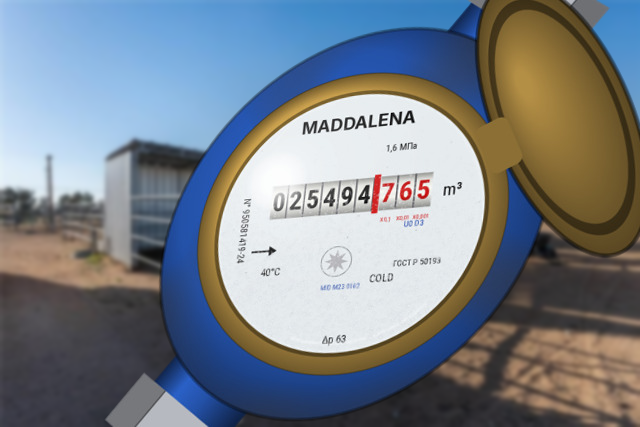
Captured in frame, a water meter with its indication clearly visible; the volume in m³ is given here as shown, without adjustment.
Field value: 25494.765 m³
